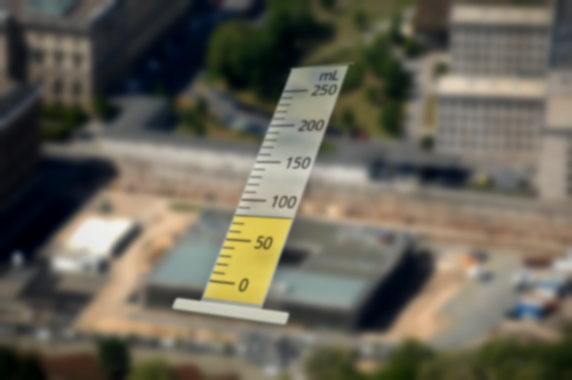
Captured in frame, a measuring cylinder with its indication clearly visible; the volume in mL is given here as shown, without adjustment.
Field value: 80 mL
